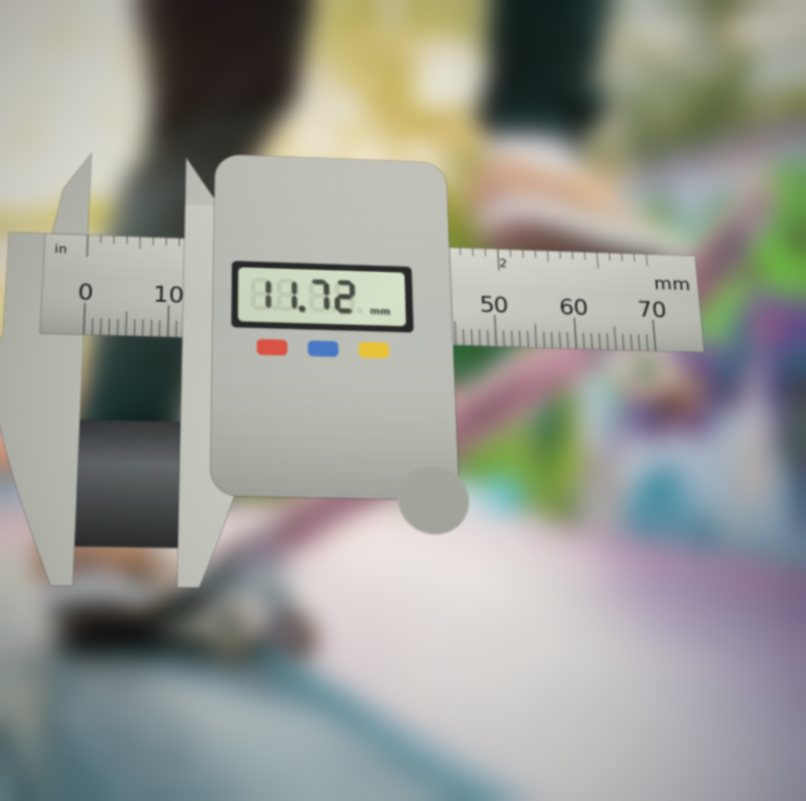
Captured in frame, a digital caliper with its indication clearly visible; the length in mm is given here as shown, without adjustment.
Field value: 11.72 mm
